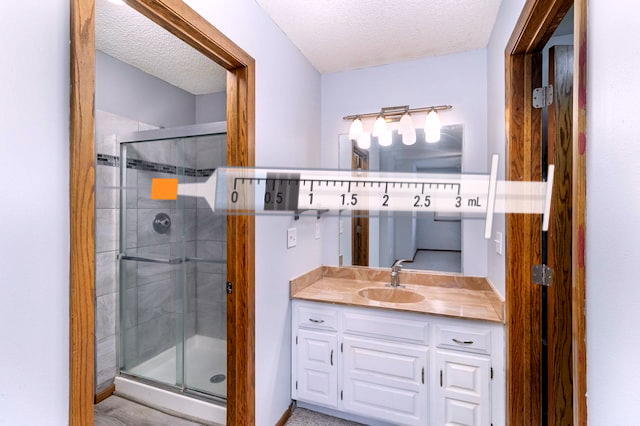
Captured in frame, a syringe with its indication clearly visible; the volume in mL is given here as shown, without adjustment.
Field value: 0.4 mL
